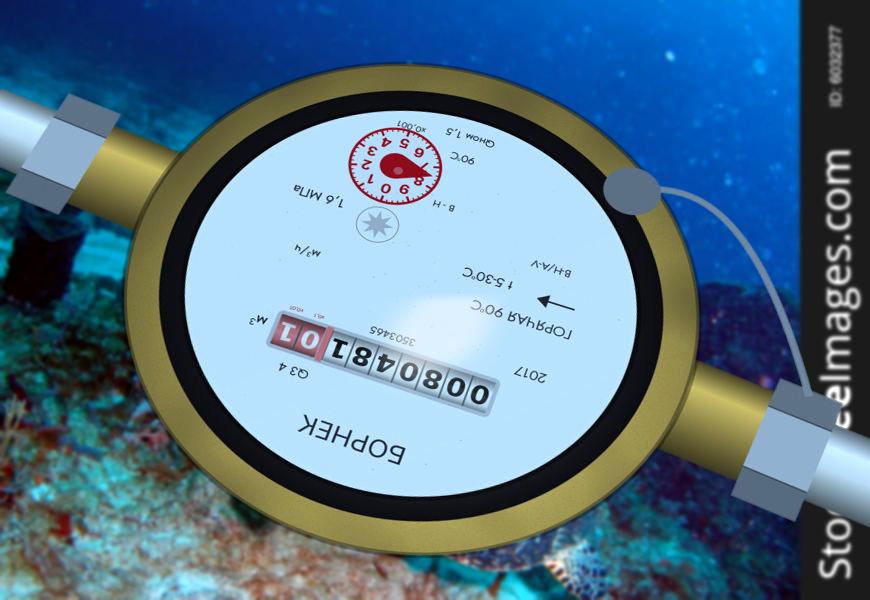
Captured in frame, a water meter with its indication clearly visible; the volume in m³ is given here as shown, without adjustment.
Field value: 80481.017 m³
